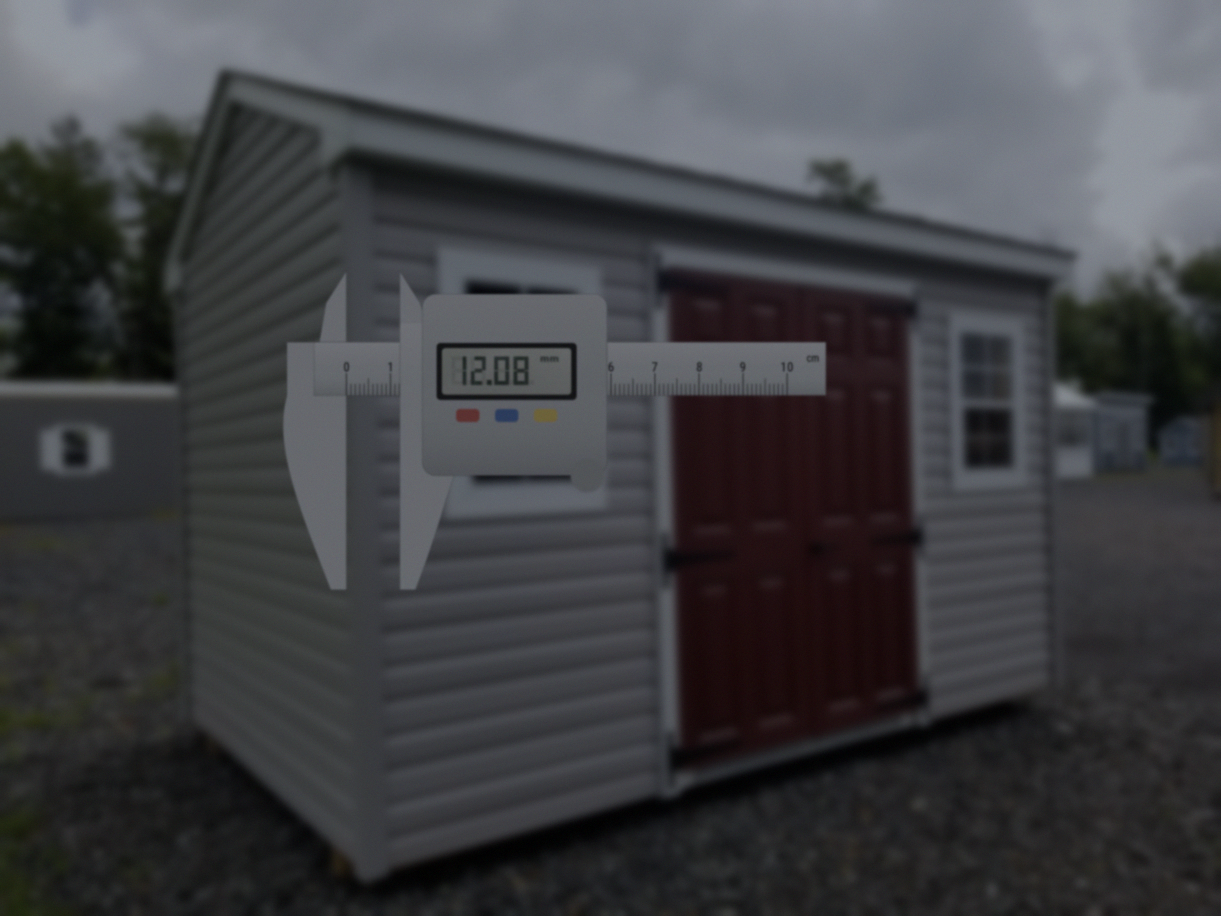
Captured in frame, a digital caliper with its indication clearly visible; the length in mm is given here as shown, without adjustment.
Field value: 12.08 mm
